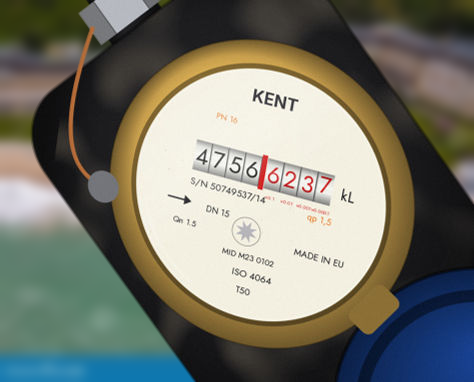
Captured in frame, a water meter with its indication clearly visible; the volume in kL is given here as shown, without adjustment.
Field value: 4756.6237 kL
